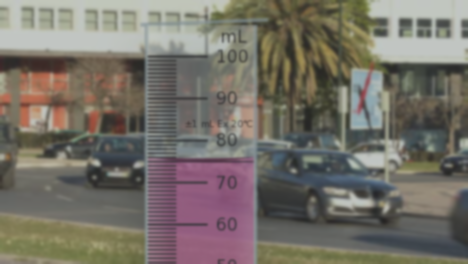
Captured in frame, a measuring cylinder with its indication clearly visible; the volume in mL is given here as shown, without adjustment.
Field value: 75 mL
